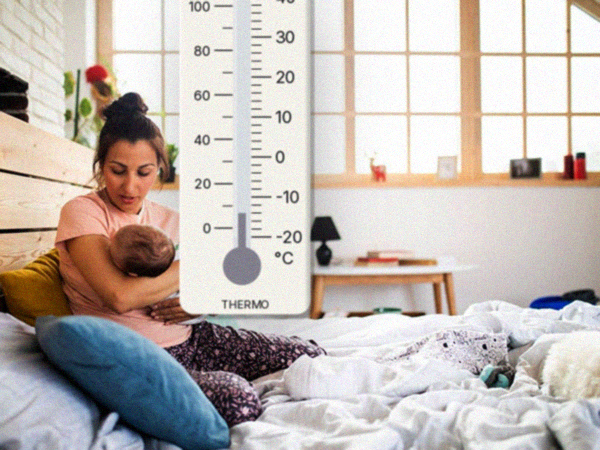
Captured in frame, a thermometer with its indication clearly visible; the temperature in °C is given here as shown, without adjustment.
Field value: -14 °C
